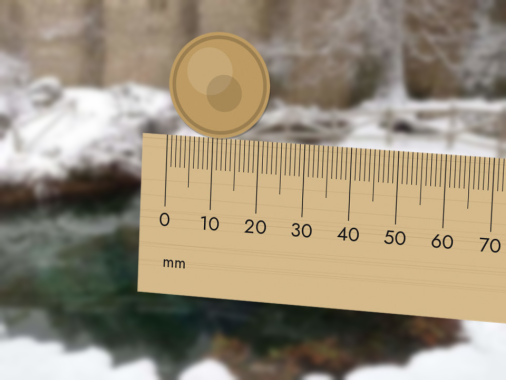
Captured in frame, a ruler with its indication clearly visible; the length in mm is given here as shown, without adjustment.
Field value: 22 mm
